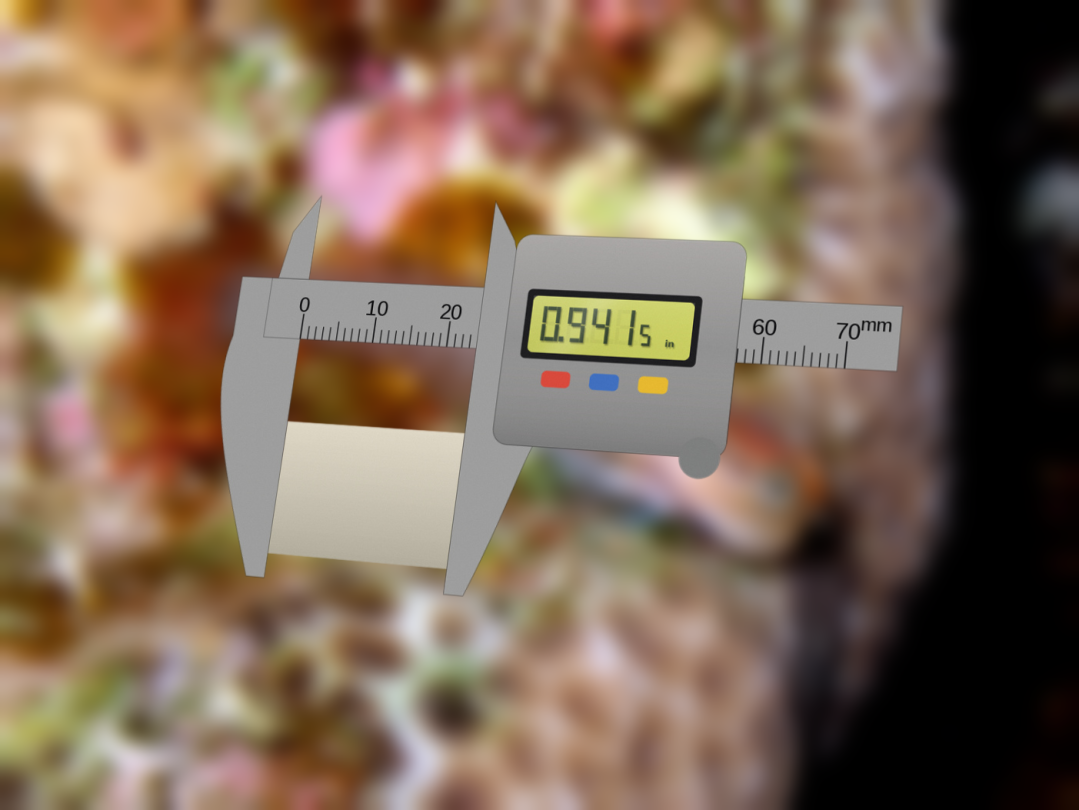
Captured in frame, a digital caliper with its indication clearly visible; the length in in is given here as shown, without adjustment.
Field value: 0.9415 in
